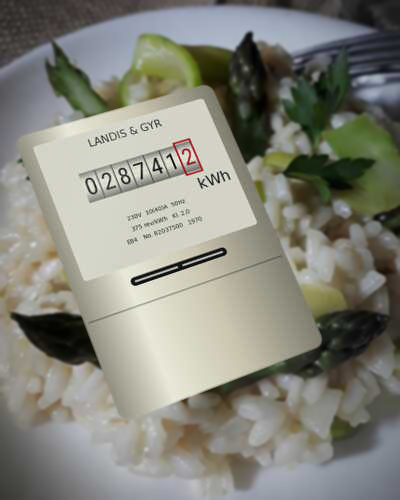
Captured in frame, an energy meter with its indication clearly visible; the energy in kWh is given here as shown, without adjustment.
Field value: 28741.2 kWh
